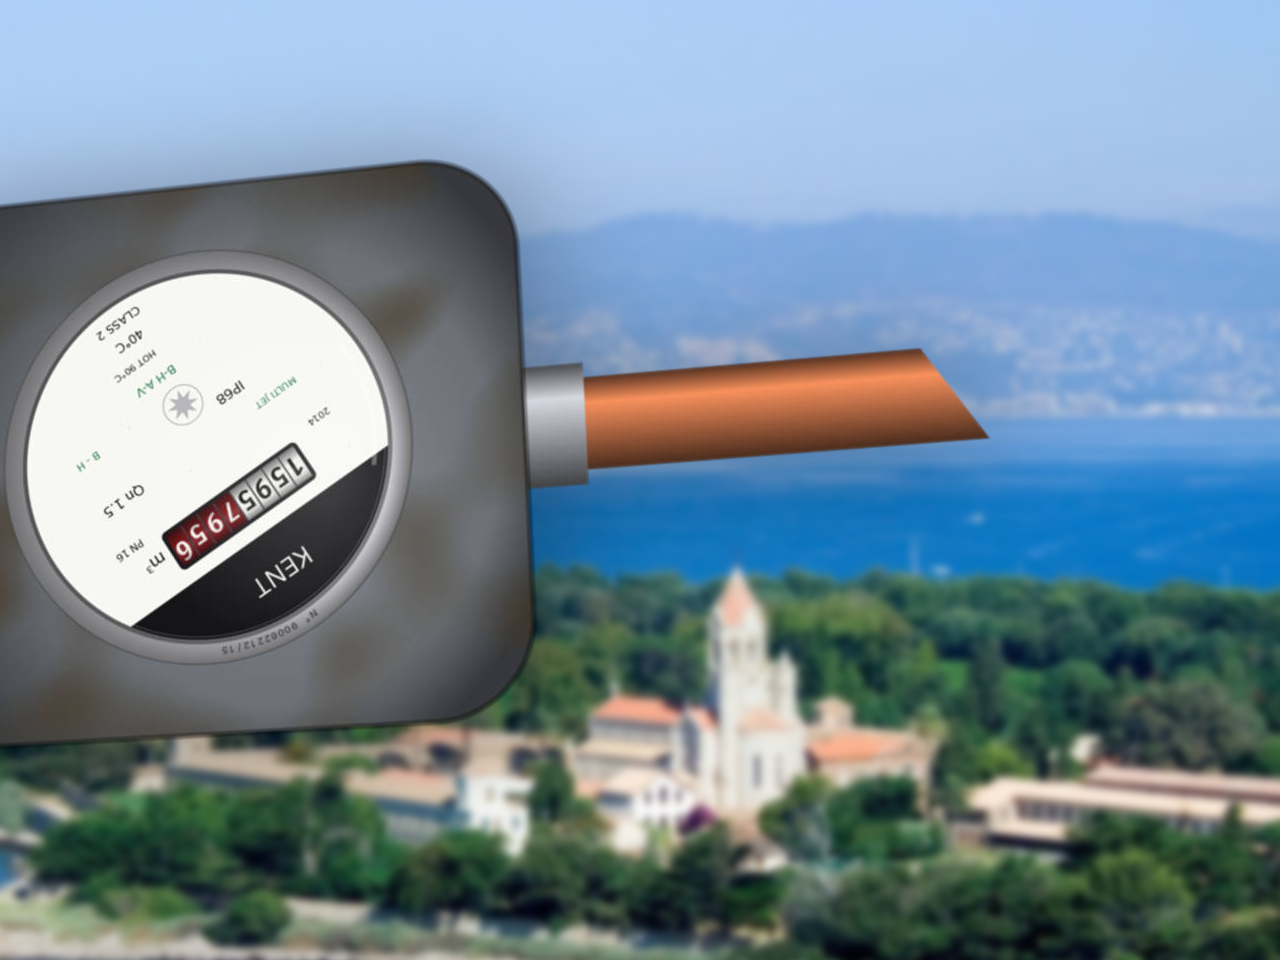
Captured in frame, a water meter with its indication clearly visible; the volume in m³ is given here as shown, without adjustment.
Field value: 1595.7956 m³
